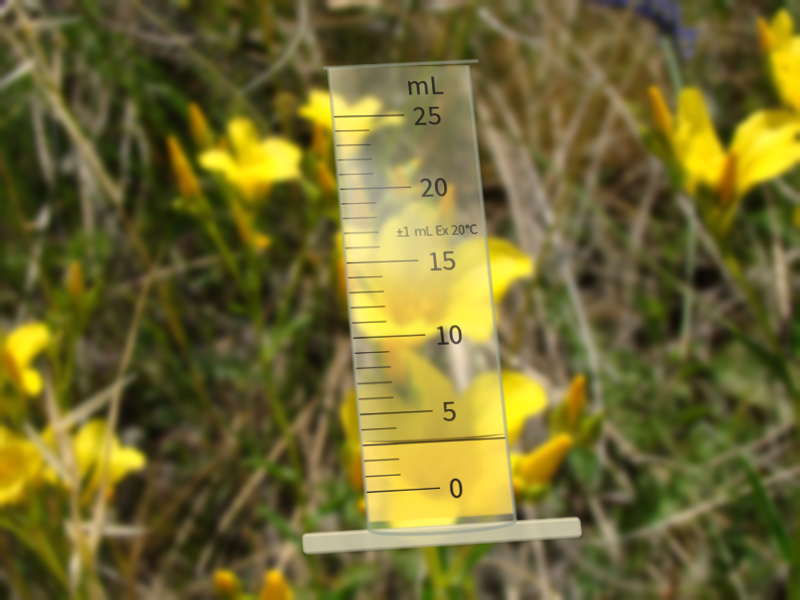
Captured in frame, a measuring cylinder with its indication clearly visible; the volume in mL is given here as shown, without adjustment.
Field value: 3 mL
